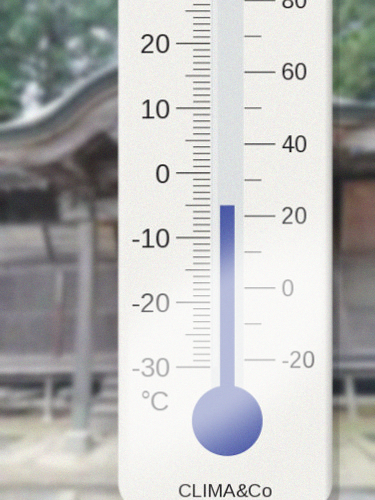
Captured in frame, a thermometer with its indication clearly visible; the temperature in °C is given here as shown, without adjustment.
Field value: -5 °C
